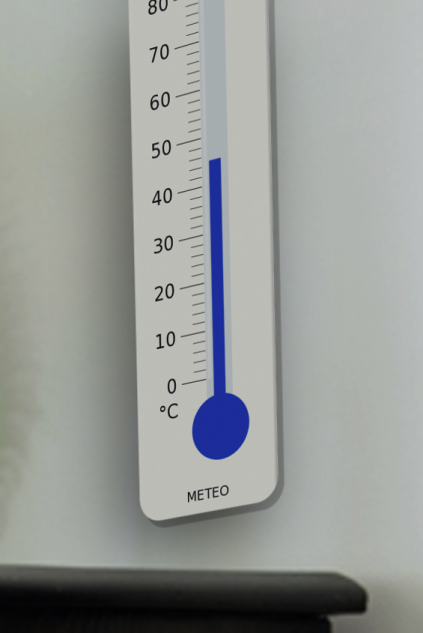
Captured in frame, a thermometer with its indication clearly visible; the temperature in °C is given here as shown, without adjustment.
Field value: 45 °C
